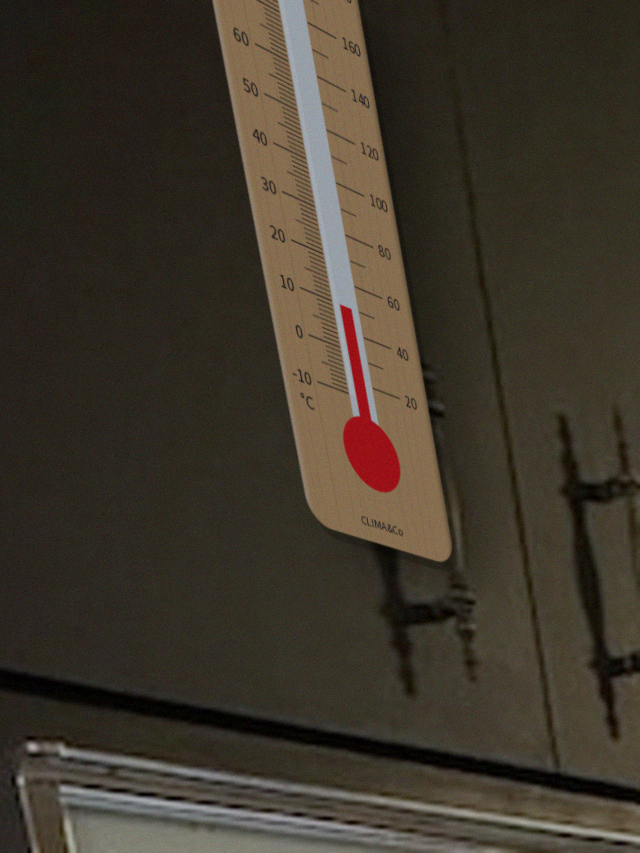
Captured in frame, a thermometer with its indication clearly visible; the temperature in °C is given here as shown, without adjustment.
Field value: 10 °C
